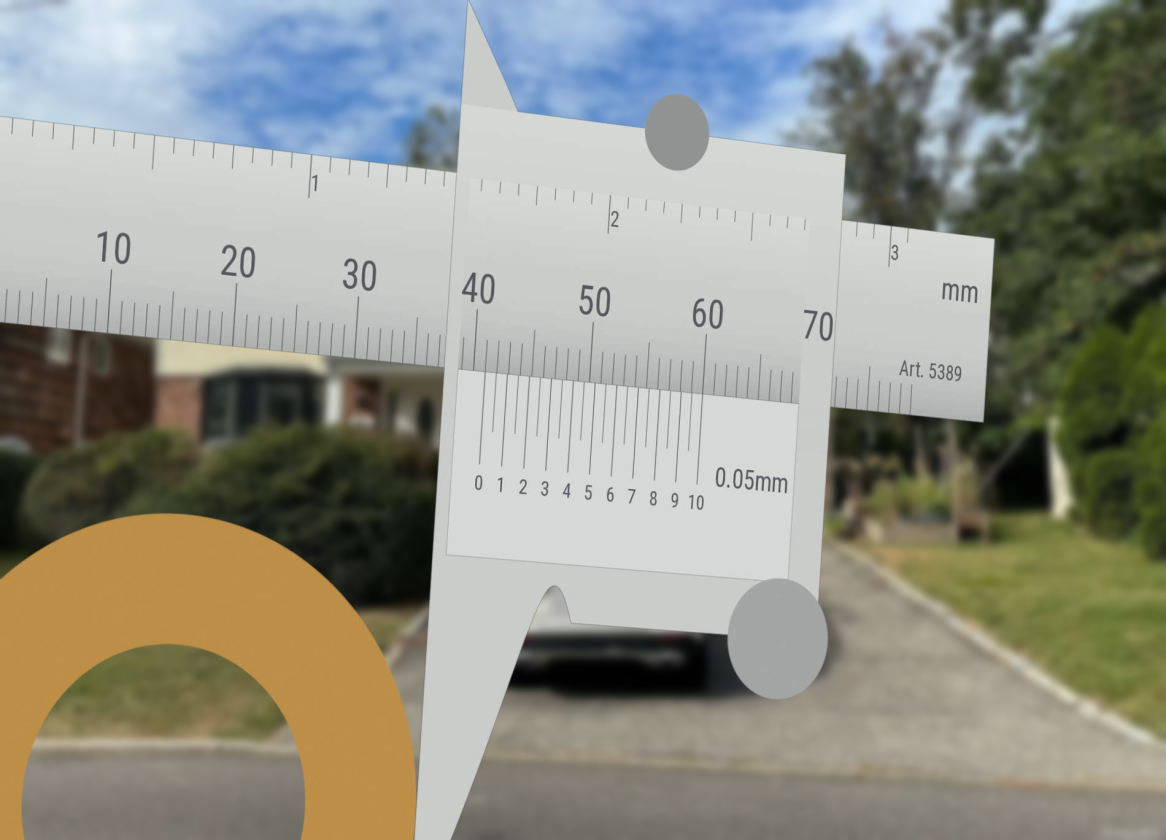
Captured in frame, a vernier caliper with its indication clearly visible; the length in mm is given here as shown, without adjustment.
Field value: 41.0 mm
